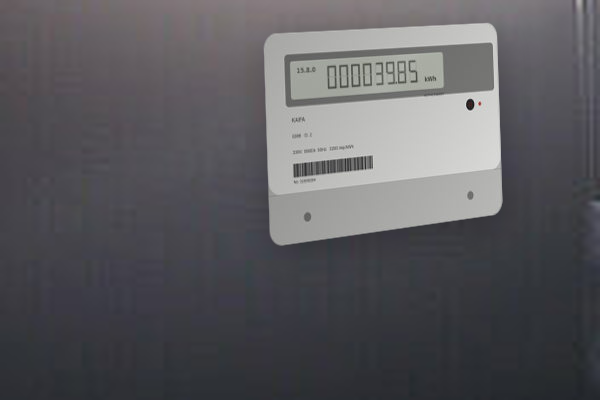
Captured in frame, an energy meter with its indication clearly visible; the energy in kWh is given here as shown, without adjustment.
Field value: 39.85 kWh
